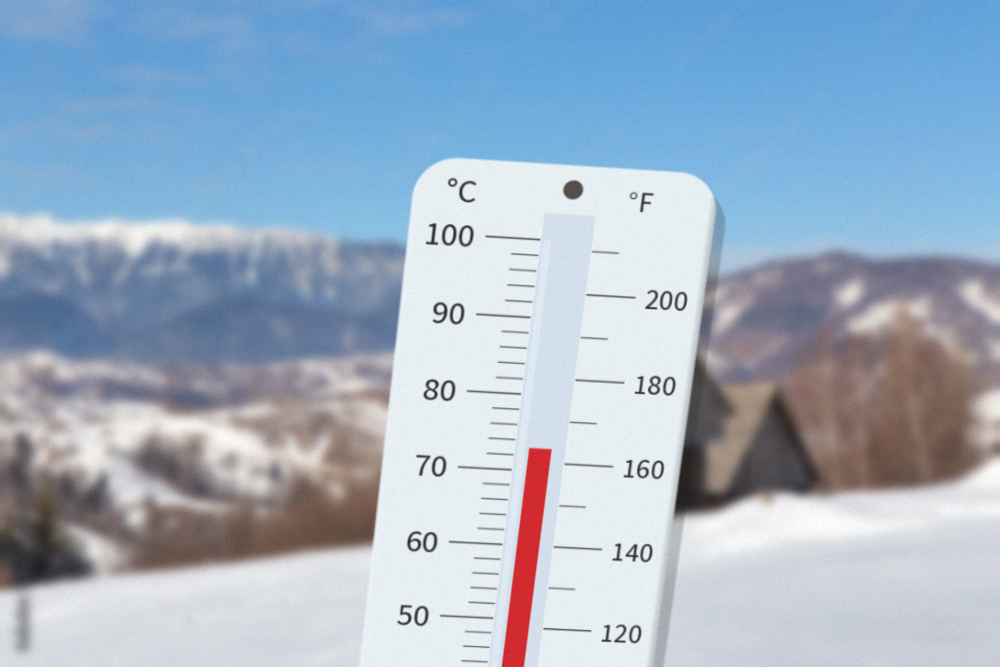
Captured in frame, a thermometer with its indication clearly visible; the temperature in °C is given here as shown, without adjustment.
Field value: 73 °C
